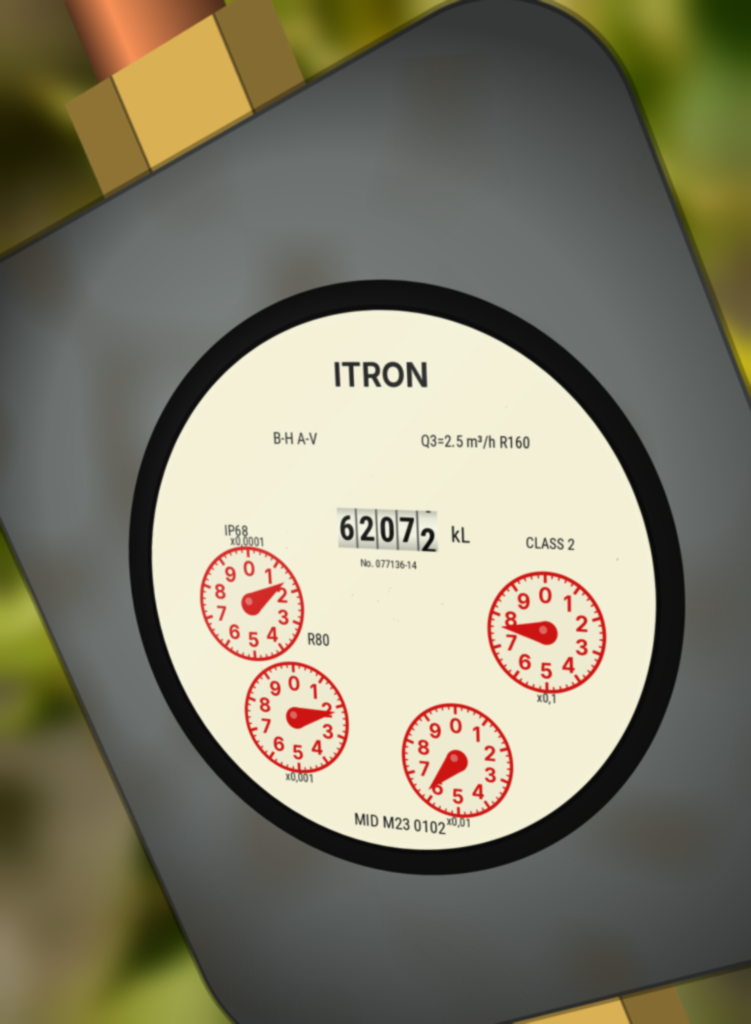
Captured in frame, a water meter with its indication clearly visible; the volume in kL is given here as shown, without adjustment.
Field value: 62071.7621 kL
